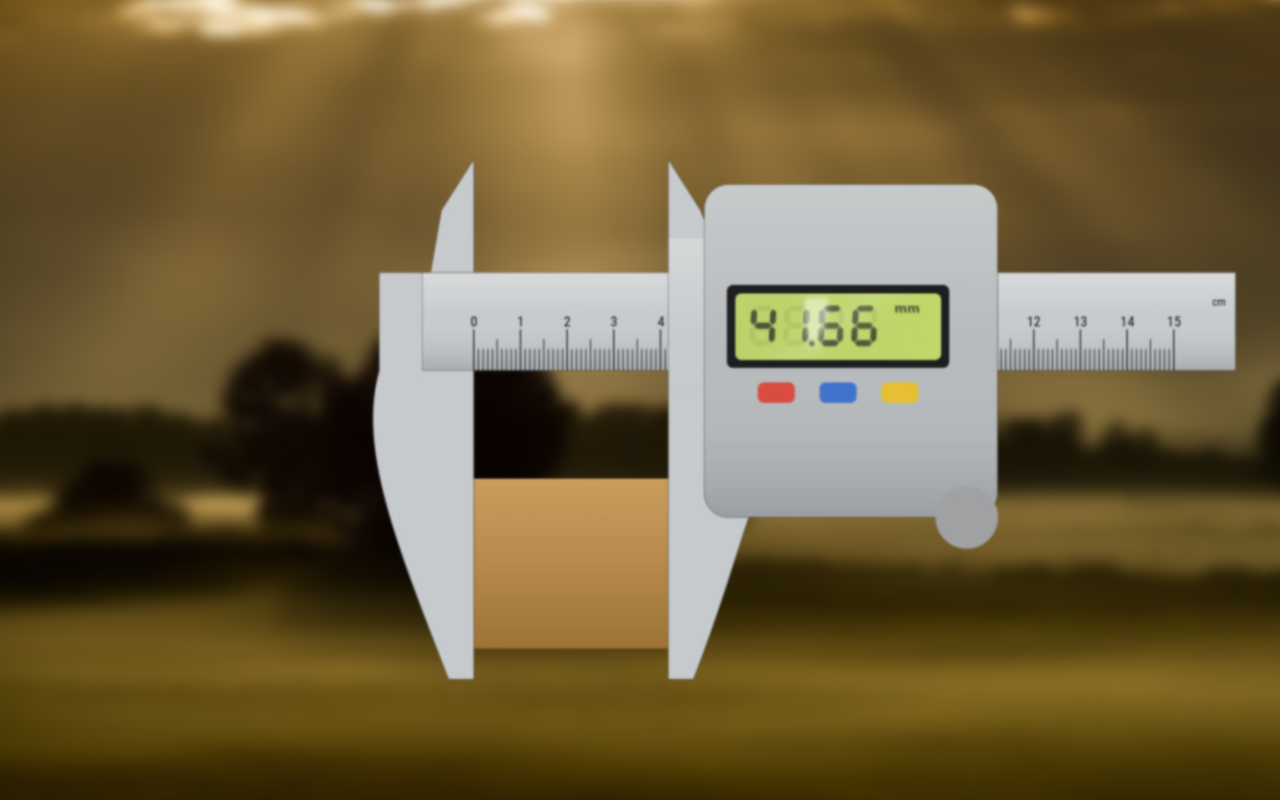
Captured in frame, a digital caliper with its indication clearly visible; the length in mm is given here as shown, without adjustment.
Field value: 41.66 mm
